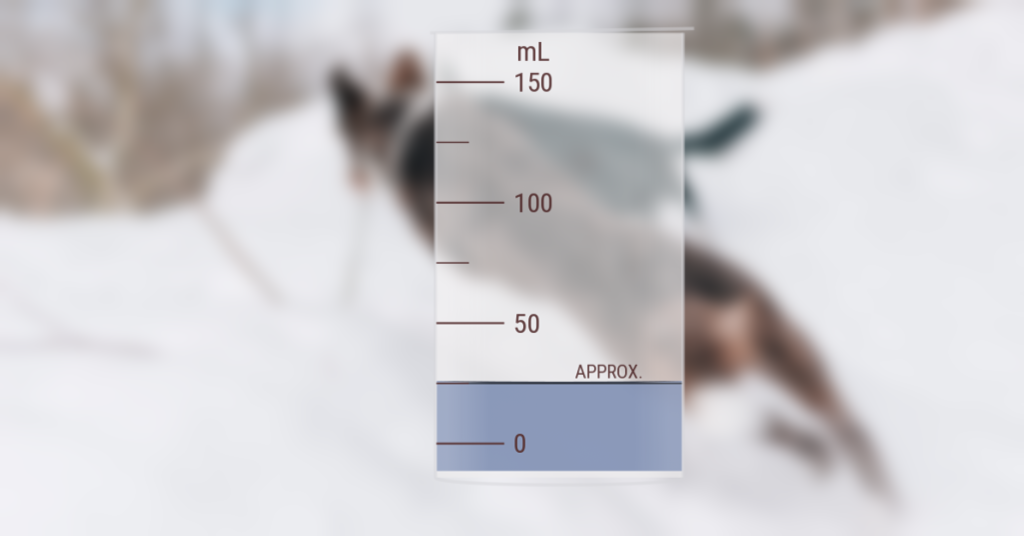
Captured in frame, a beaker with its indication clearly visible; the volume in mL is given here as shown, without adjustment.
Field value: 25 mL
